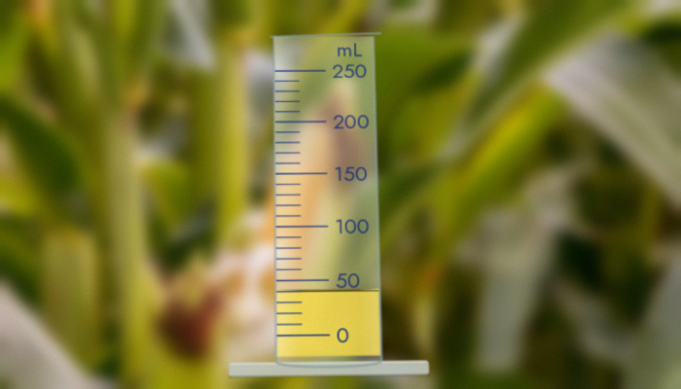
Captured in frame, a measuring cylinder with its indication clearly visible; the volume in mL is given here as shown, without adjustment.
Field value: 40 mL
